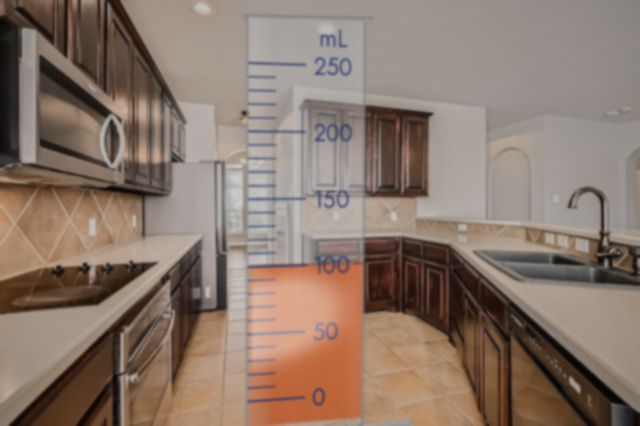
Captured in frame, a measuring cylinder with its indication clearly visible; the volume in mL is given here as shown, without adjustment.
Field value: 100 mL
